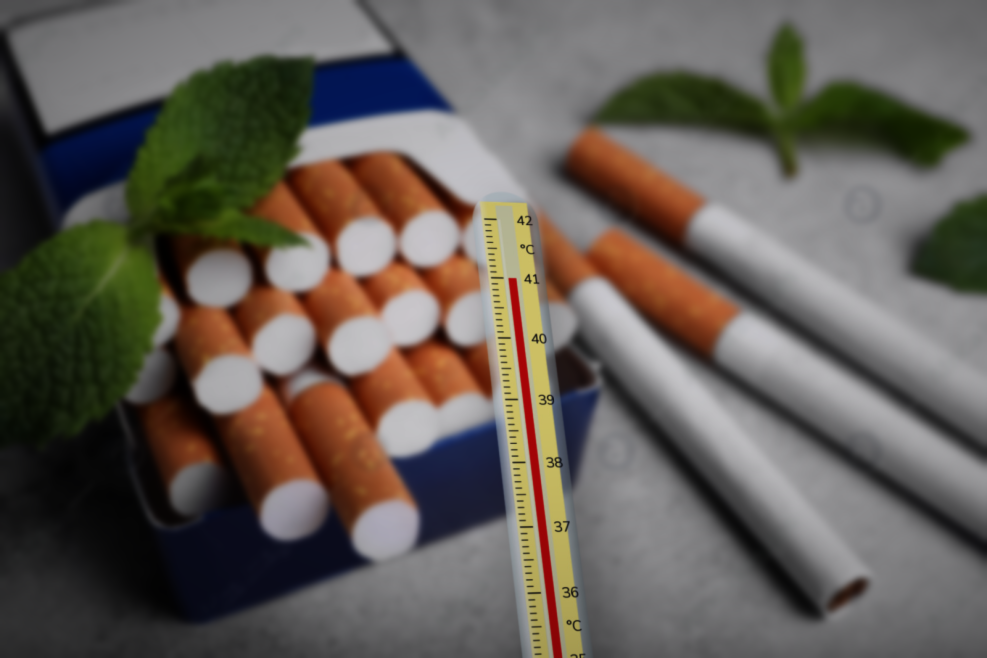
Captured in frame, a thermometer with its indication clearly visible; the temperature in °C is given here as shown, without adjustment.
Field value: 41 °C
